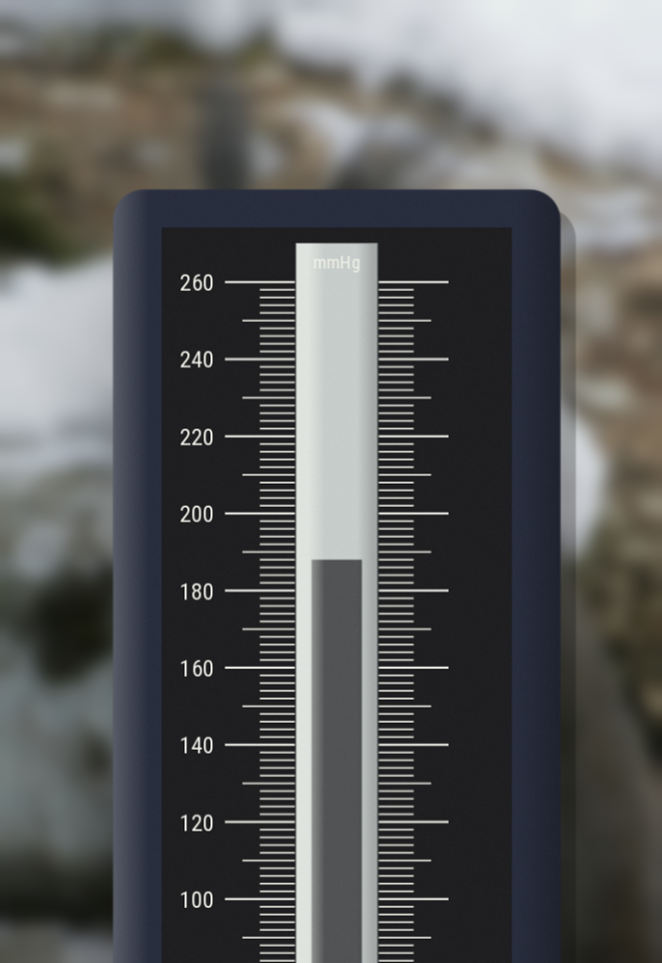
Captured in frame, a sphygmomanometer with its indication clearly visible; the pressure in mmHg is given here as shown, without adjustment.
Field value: 188 mmHg
